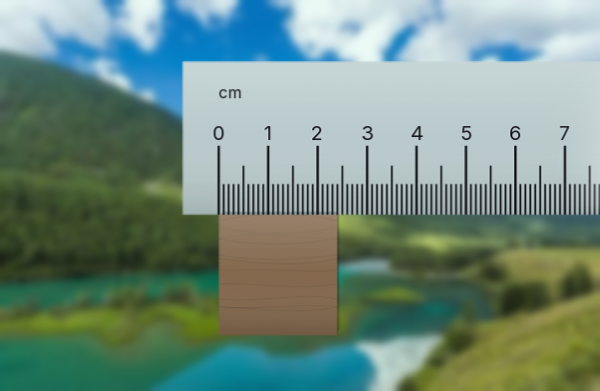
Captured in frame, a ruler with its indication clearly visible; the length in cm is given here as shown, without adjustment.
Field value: 2.4 cm
